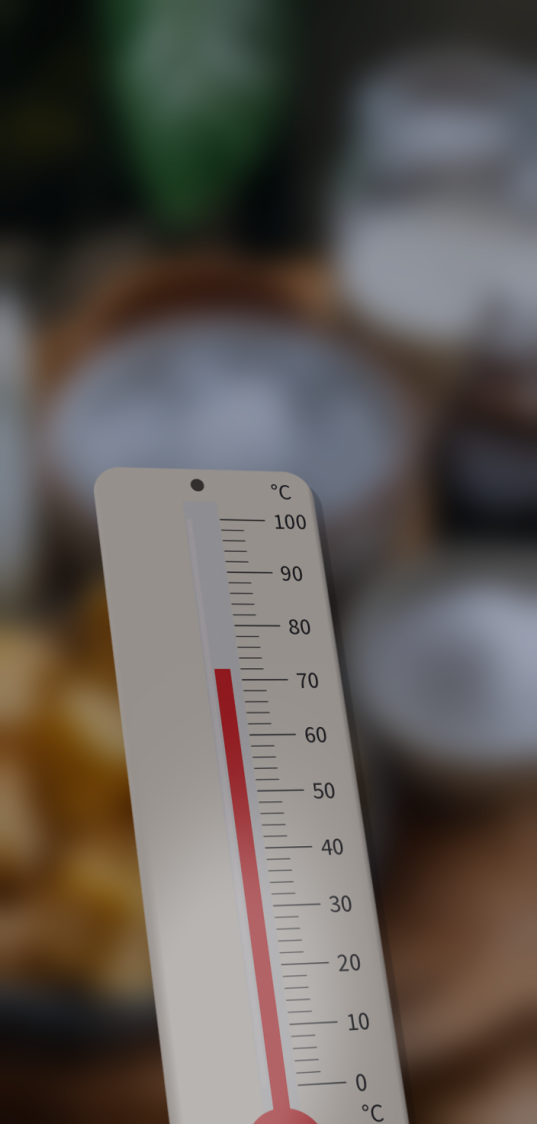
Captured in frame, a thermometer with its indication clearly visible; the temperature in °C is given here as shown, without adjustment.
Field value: 72 °C
